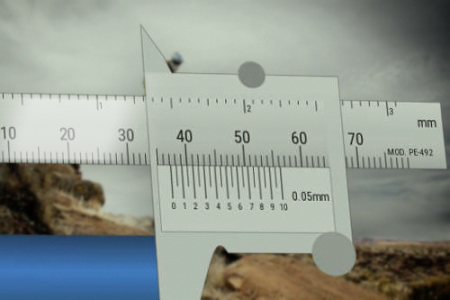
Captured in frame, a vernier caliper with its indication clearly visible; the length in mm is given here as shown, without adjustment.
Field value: 37.2 mm
